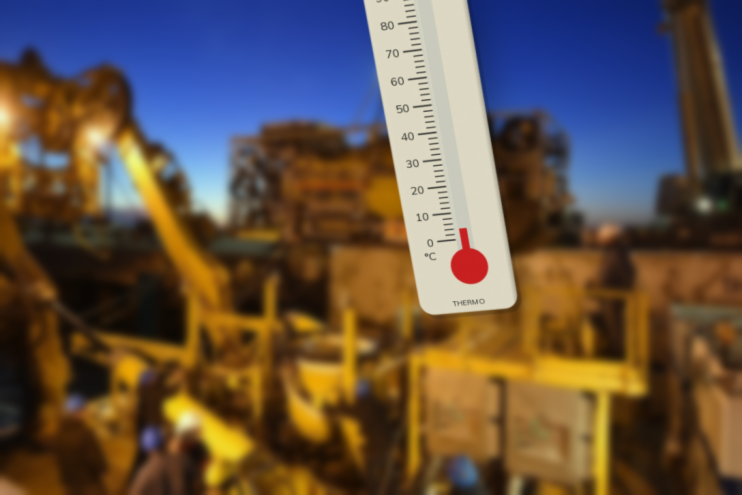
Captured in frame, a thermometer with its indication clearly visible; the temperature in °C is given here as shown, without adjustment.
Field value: 4 °C
